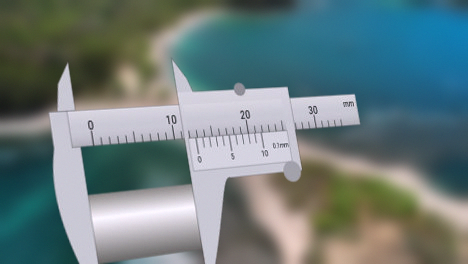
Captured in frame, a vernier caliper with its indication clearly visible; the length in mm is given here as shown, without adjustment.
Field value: 12.8 mm
